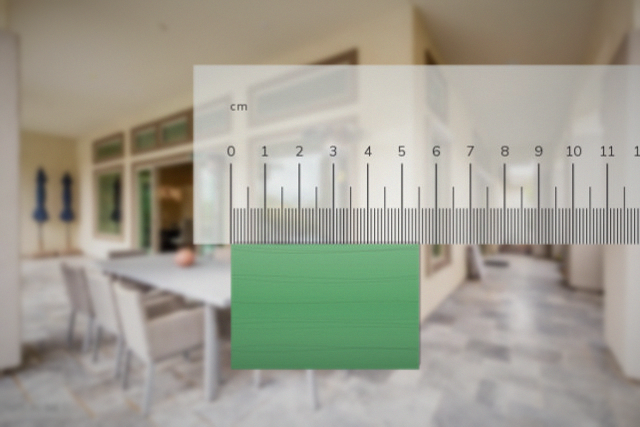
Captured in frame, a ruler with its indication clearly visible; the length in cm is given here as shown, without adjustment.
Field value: 5.5 cm
